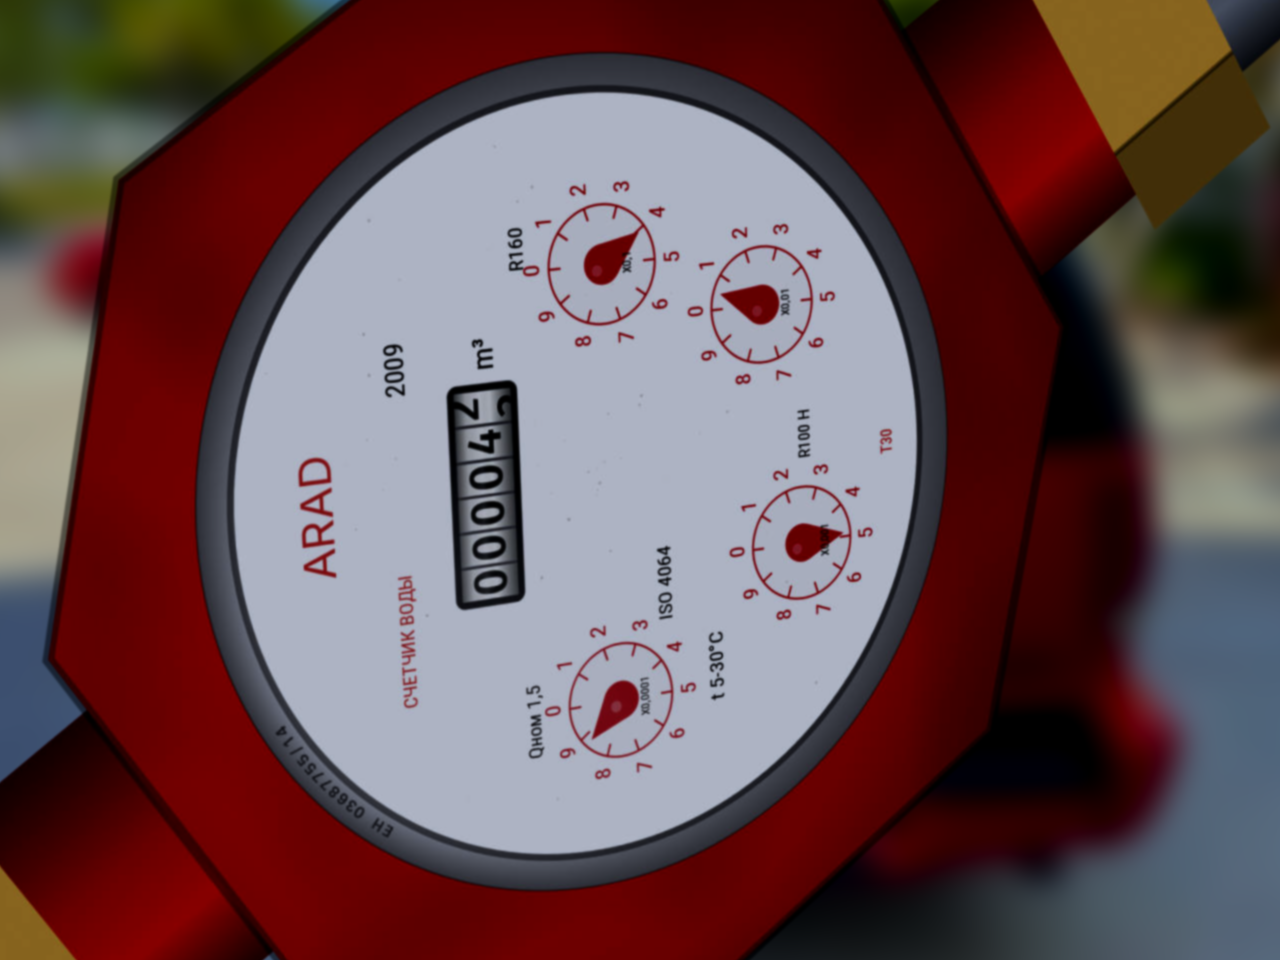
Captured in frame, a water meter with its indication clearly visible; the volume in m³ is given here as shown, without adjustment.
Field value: 42.4048 m³
